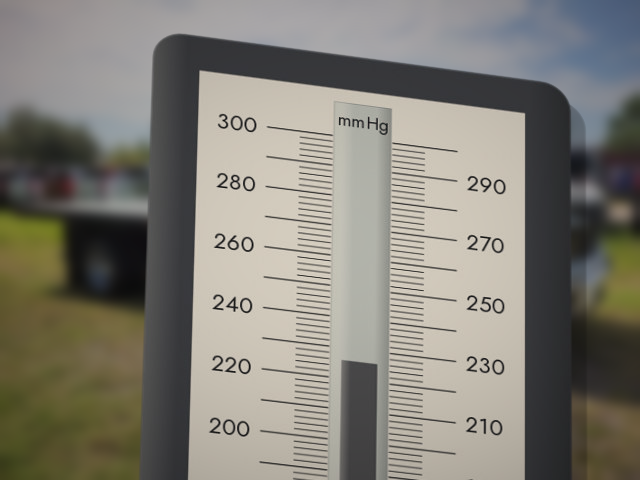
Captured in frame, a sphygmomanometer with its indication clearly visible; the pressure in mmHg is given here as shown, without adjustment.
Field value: 226 mmHg
